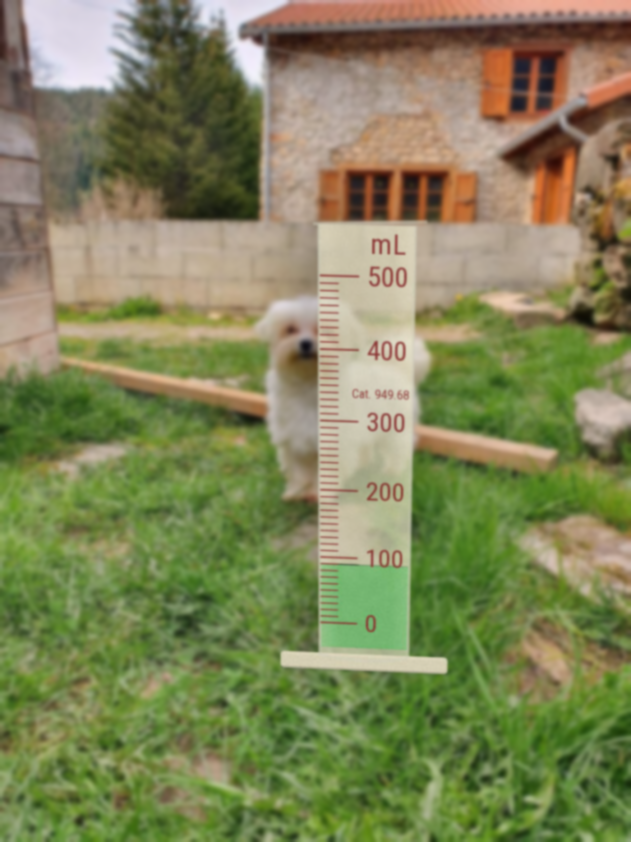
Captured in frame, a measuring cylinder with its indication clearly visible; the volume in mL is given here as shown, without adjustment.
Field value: 90 mL
